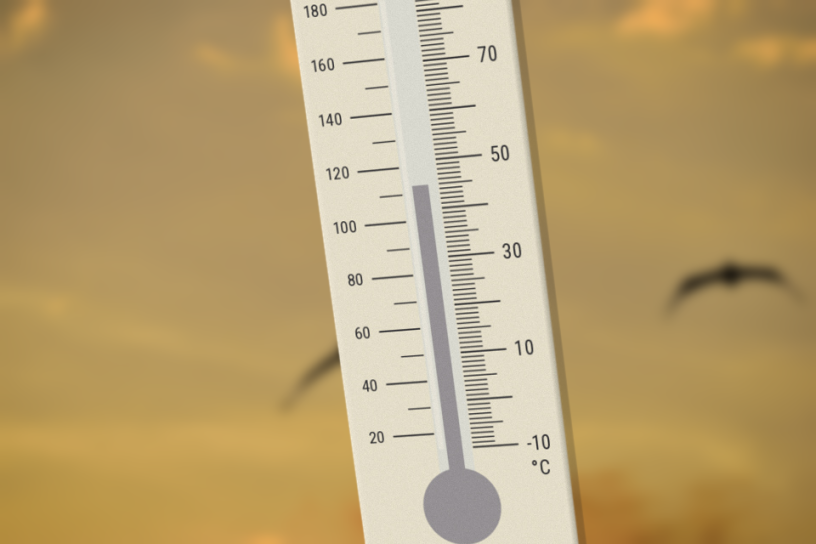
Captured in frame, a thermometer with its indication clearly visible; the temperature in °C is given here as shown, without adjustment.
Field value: 45 °C
